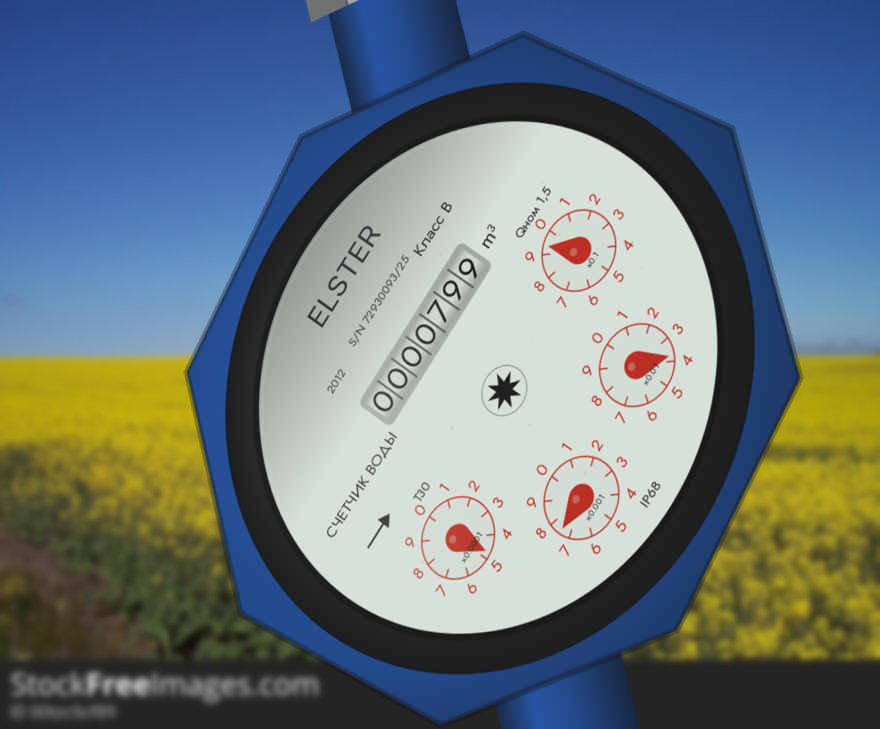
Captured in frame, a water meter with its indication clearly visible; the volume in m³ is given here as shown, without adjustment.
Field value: 798.9374 m³
